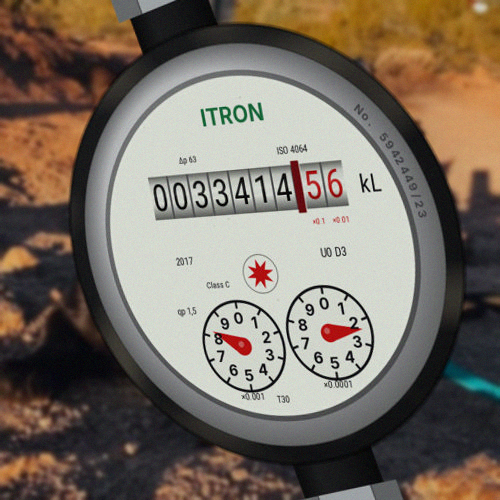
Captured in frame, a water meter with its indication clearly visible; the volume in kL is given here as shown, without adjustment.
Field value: 33414.5682 kL
